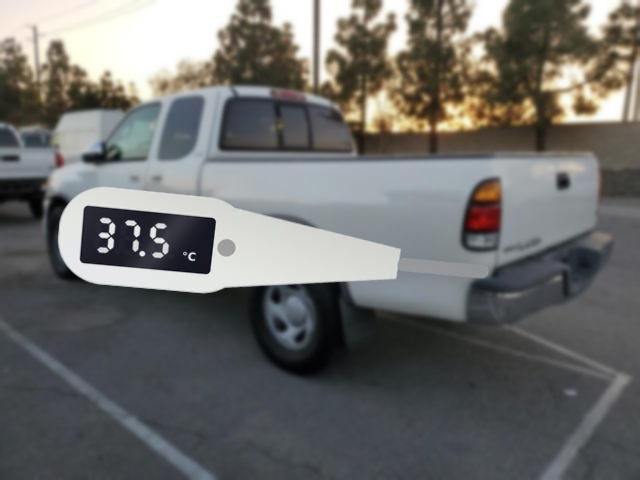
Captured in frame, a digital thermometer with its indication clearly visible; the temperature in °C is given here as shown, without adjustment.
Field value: 37.5 °C
